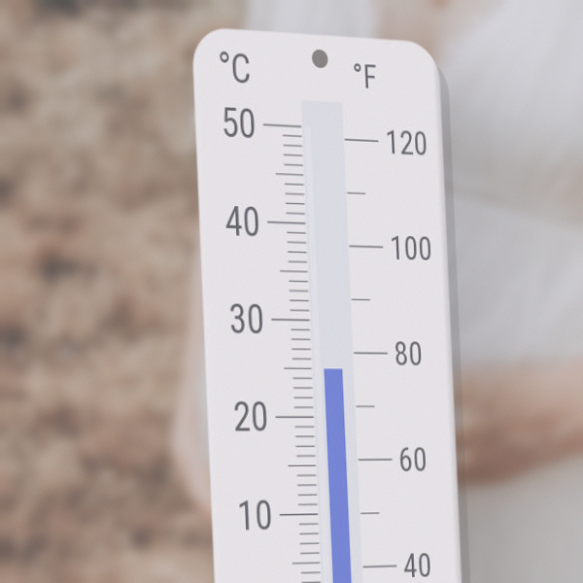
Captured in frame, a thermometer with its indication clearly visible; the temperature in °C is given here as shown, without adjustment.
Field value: 25 °C
